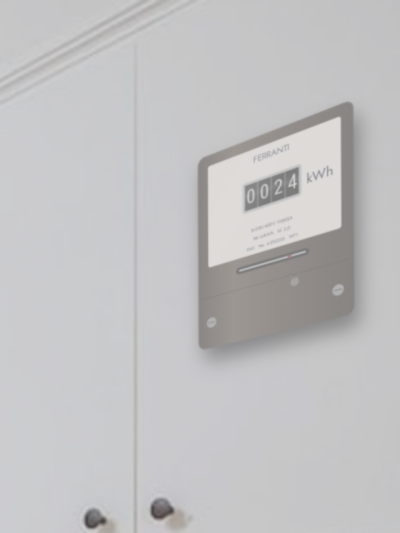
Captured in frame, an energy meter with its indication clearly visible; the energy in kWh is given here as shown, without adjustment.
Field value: 24 kWh
